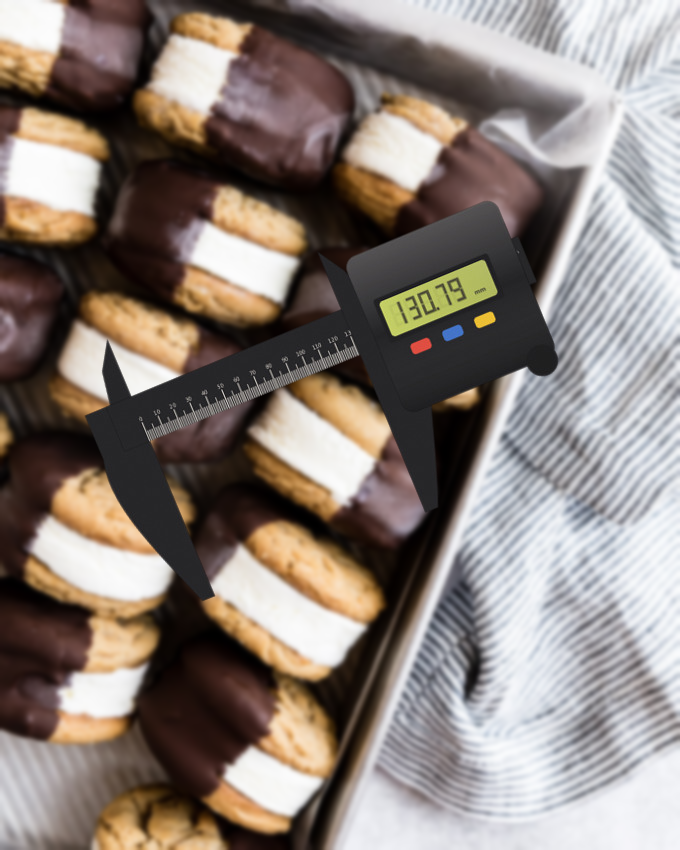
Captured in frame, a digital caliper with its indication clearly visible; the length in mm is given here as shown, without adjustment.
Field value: 130.79 mm
